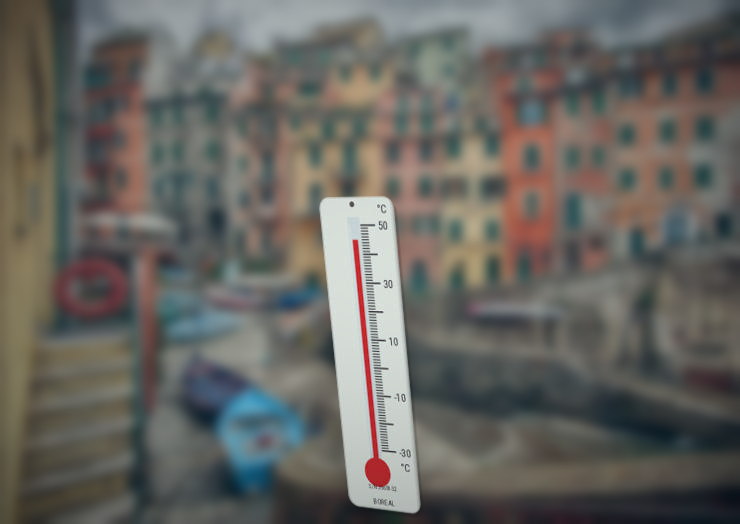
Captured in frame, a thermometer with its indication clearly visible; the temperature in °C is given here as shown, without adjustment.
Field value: 45 °C
